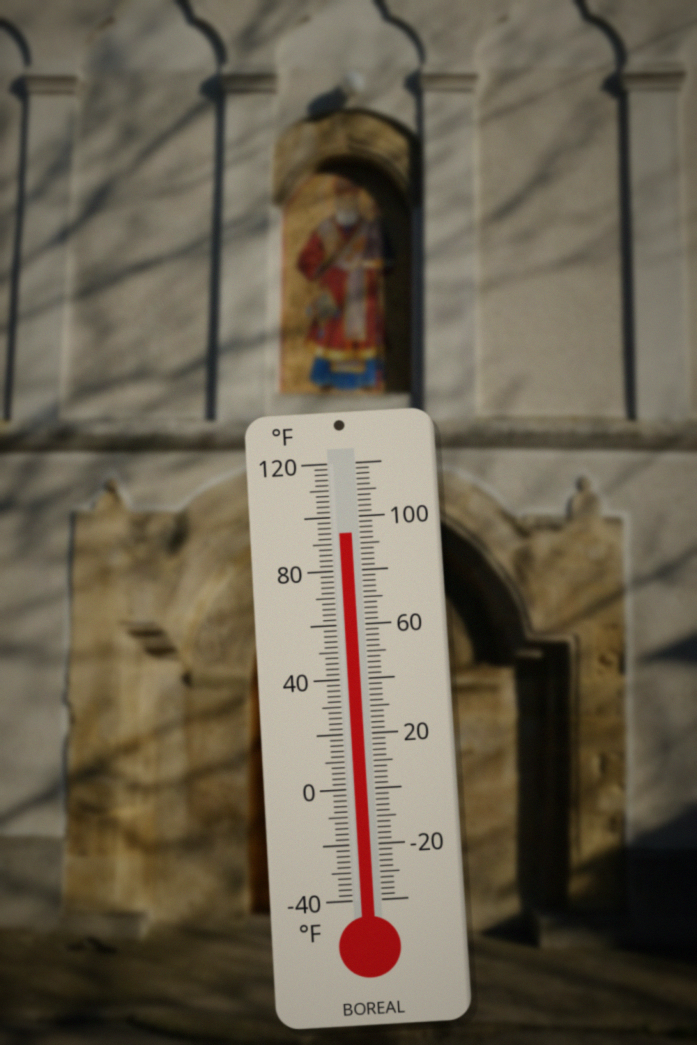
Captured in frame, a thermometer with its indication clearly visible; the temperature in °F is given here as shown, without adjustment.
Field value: 94 °F
